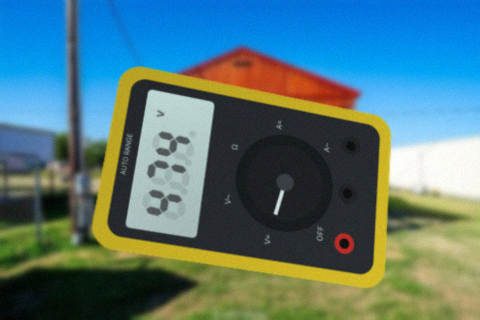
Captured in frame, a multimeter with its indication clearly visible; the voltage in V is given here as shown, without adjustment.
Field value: 474 V
